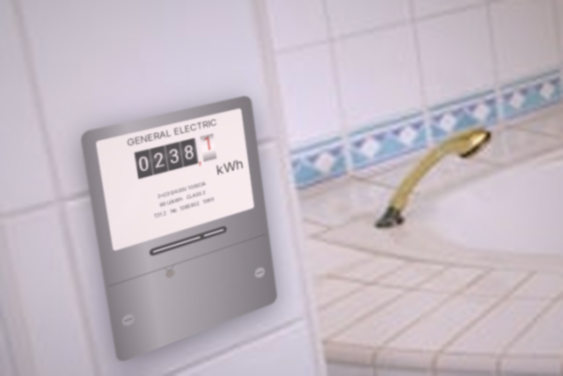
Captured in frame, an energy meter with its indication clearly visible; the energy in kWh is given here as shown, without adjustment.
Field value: 238.1 kWh
